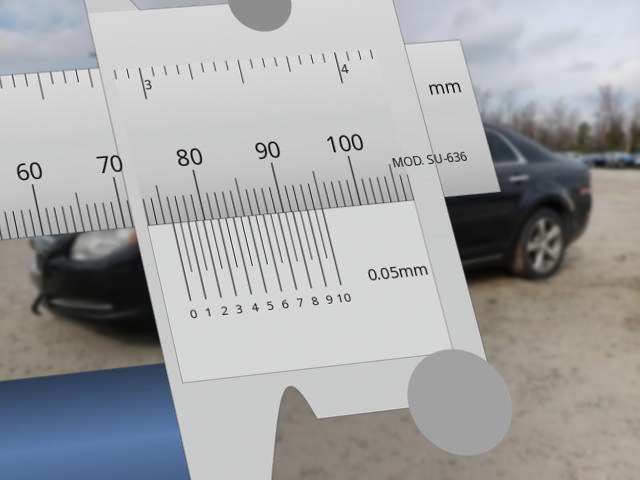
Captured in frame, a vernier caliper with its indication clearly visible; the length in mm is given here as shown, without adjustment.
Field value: 76.0 mm
